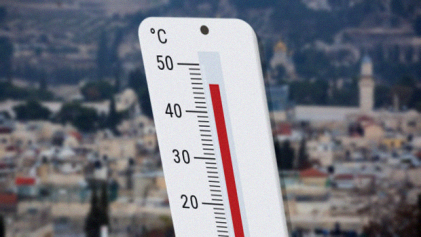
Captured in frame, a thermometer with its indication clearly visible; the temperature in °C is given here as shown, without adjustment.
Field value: 46 °C
